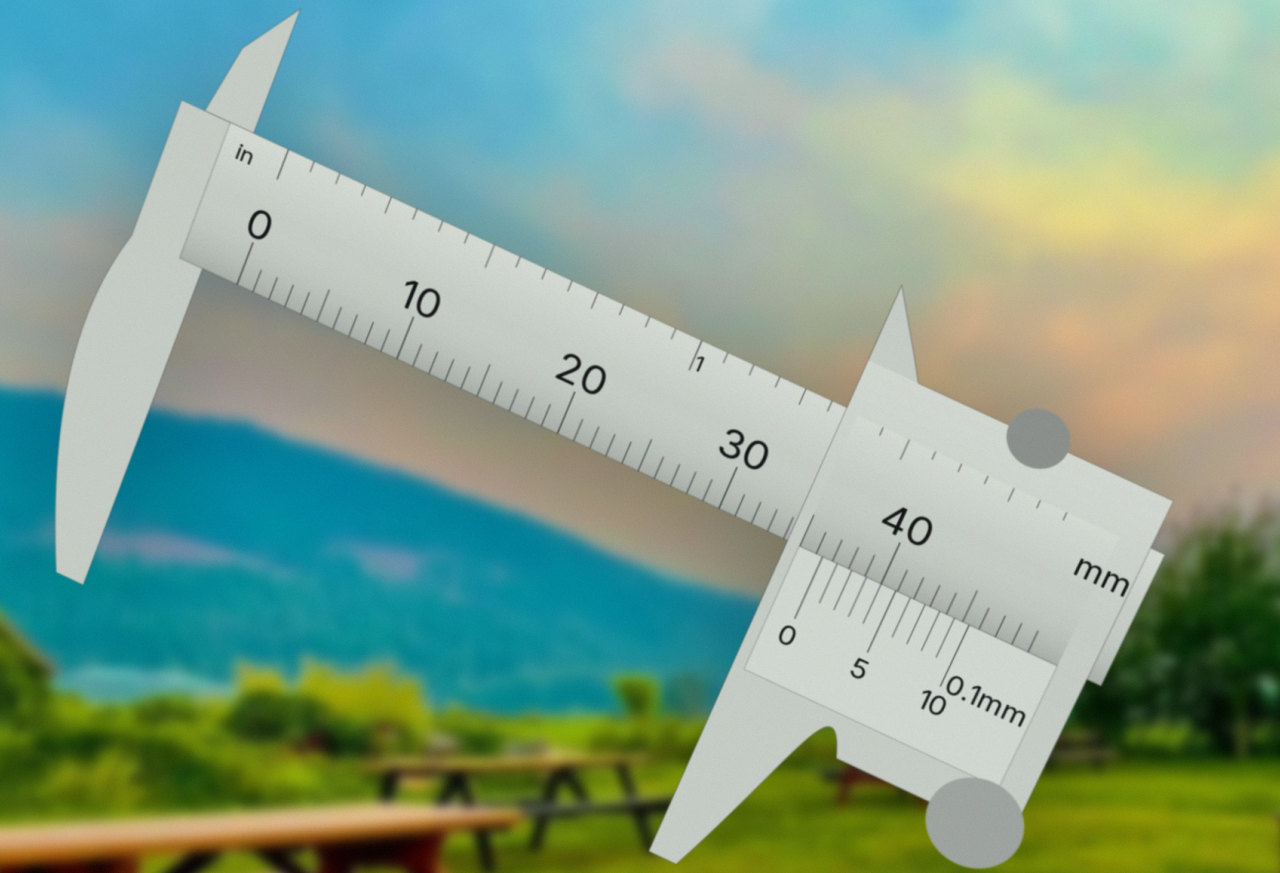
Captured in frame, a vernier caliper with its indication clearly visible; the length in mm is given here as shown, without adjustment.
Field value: 36.4 mm
